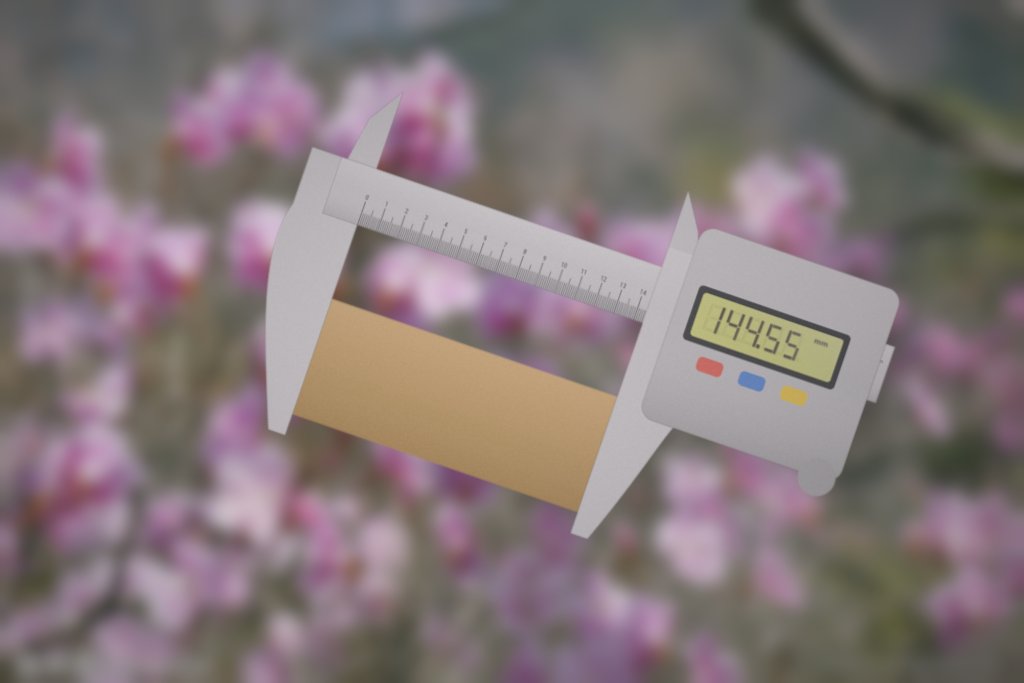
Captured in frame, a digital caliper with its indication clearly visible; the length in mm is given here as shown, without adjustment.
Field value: 144.55 mm
